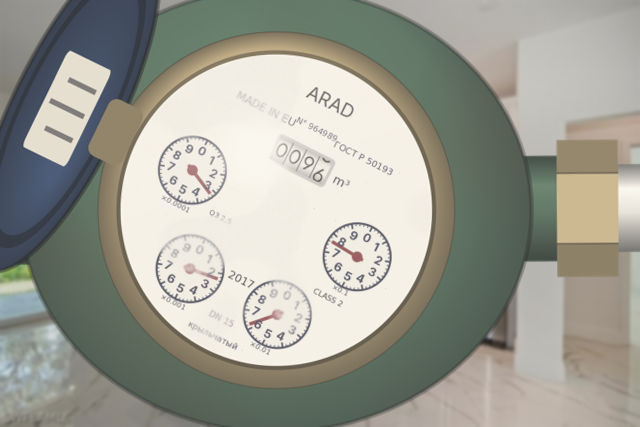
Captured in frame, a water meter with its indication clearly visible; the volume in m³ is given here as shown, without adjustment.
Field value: 95.7623 m³
